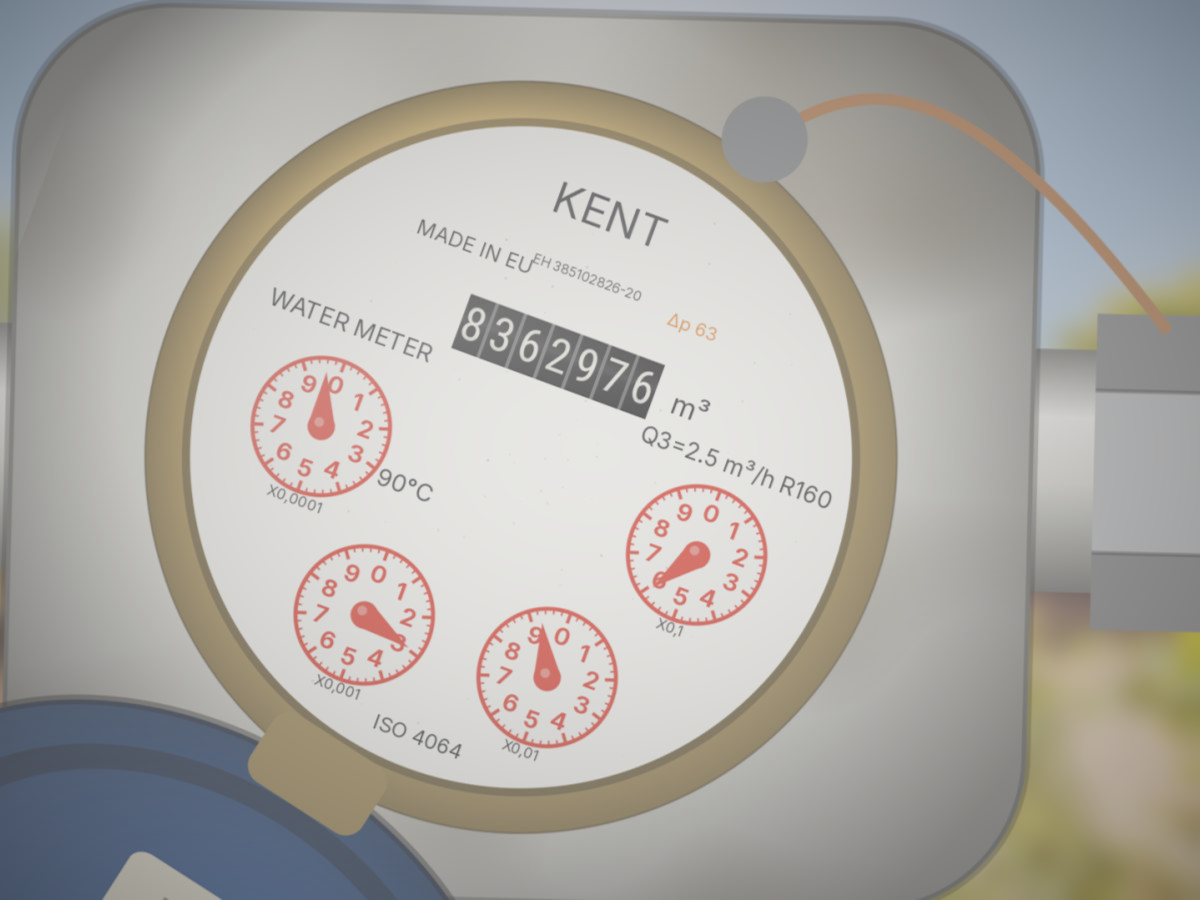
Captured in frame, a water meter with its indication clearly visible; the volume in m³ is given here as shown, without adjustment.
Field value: 8362976.5929 m³
